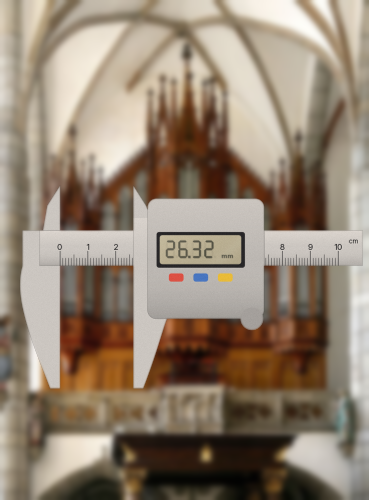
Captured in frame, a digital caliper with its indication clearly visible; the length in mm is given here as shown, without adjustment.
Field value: 26.32 mm
